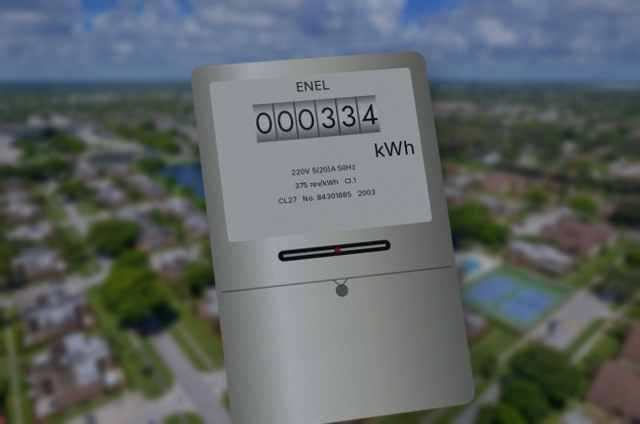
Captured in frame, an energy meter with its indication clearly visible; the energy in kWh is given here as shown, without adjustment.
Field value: 334 kWh
